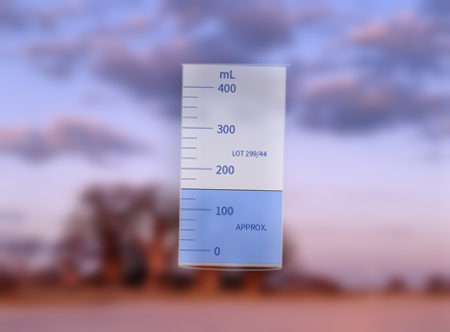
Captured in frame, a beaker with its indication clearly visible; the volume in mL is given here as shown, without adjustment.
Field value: 150 mL
